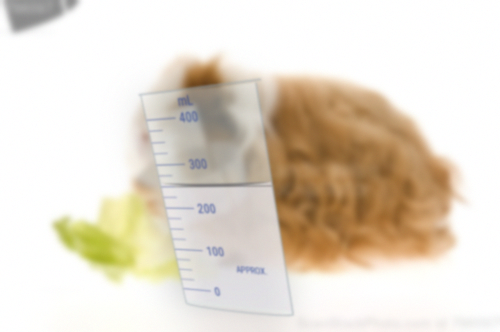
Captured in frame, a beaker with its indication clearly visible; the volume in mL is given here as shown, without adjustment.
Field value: 250 mL
